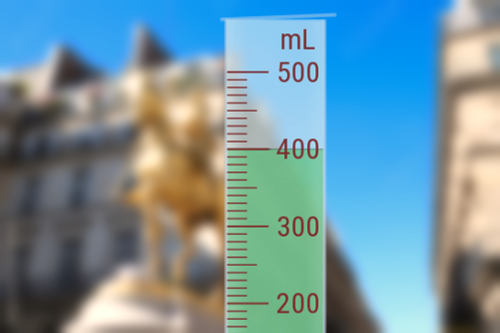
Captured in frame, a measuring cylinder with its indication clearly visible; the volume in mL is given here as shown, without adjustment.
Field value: 400 mL
